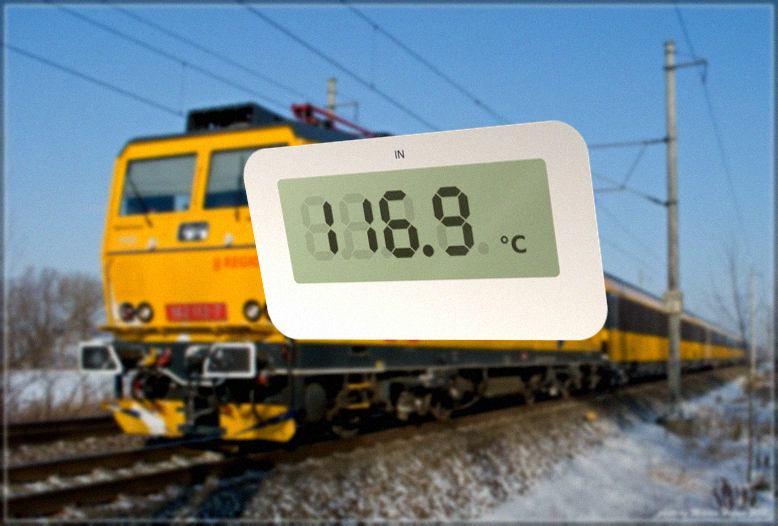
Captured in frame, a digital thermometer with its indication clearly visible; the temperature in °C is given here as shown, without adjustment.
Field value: 116.9 °C
